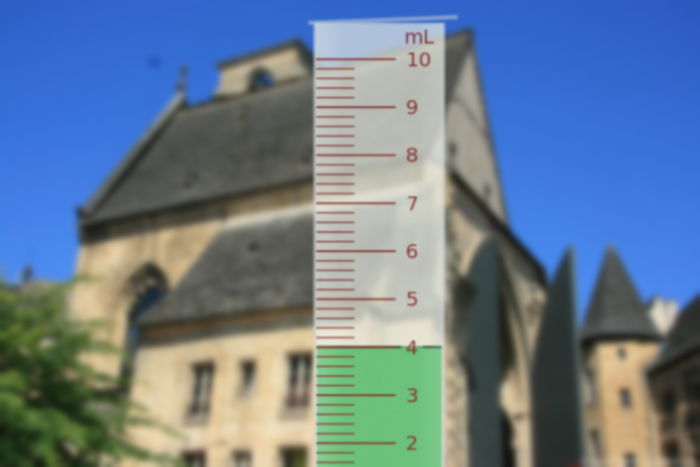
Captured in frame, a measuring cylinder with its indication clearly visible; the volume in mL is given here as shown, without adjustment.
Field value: 4 mL
